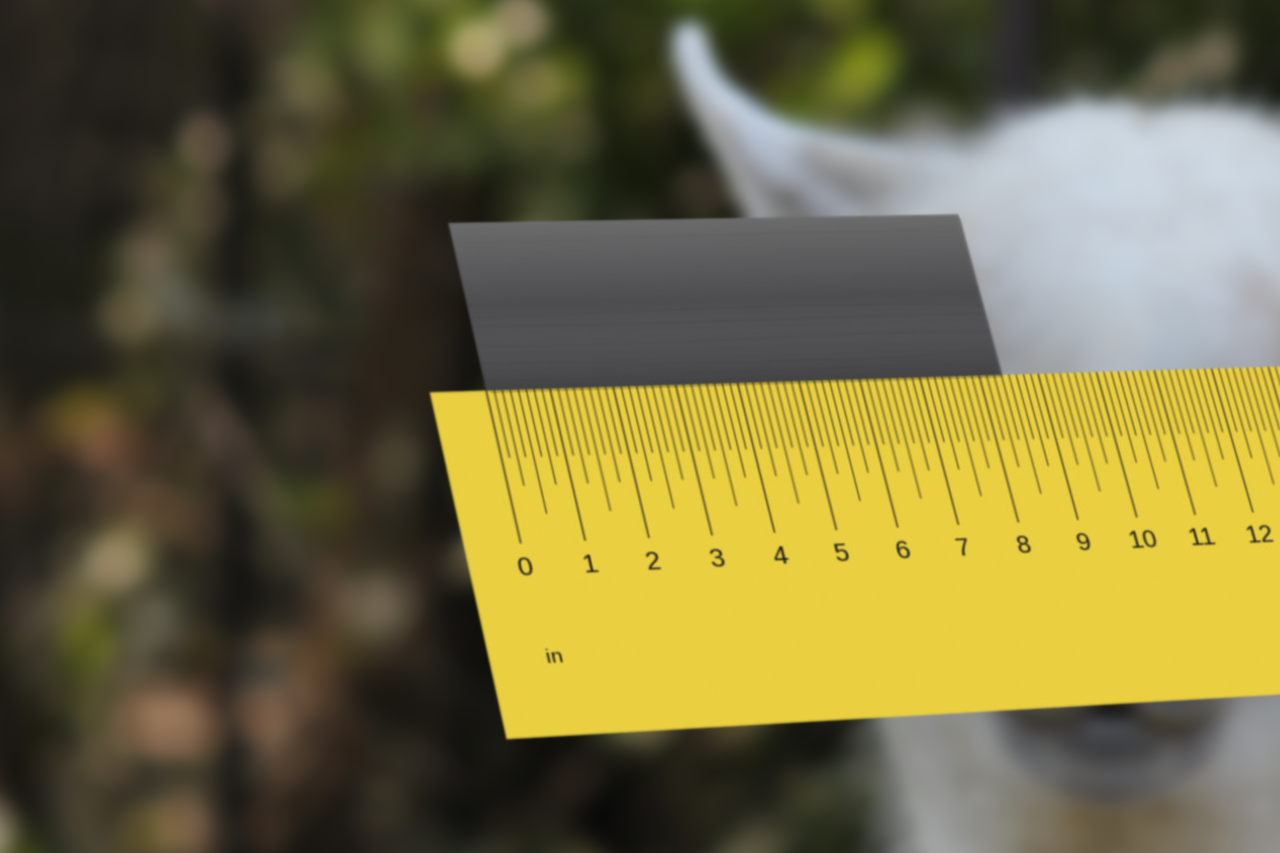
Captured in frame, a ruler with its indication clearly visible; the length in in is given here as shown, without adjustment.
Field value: 8.375 in
